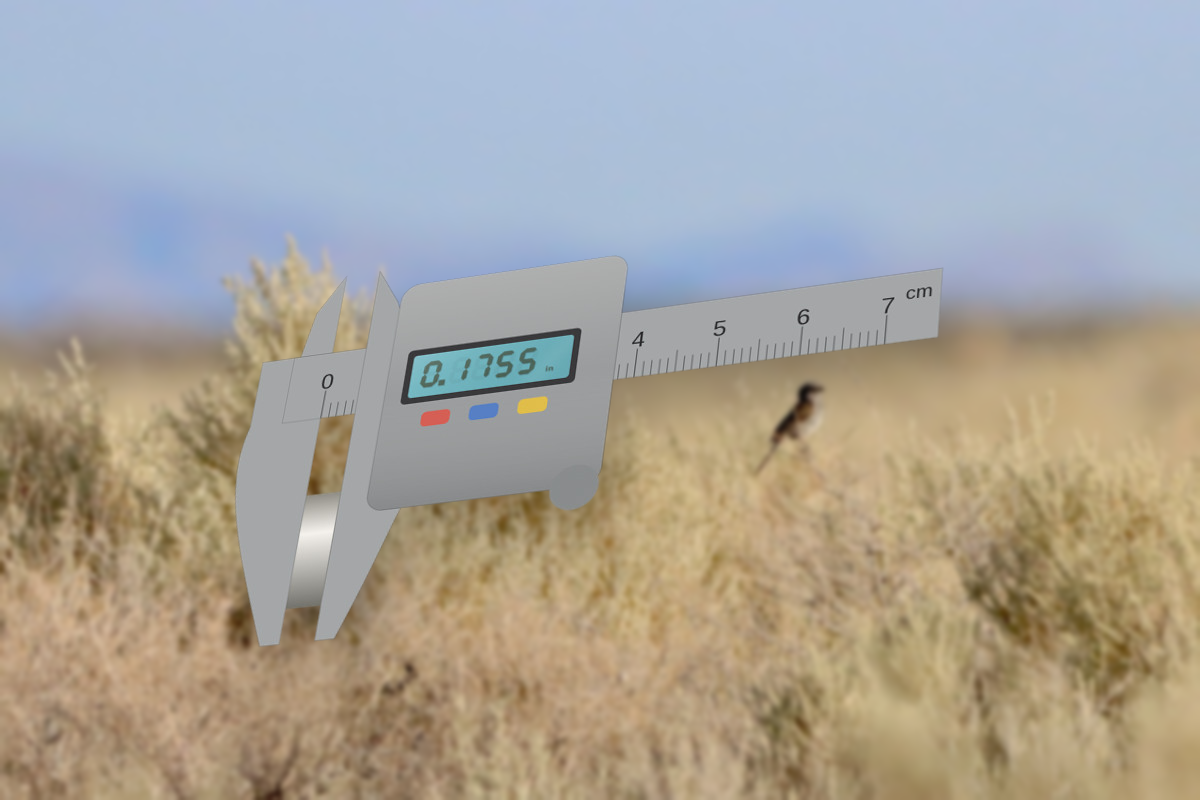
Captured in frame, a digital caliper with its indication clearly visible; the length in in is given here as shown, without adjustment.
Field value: 0.1755 in
